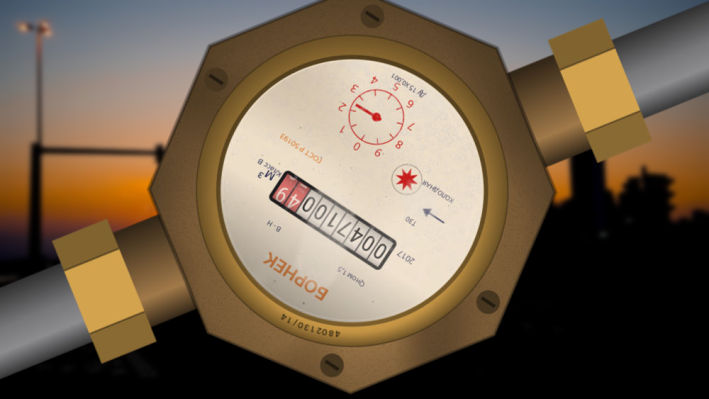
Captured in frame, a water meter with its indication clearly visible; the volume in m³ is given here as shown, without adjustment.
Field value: 47100.492 m³
